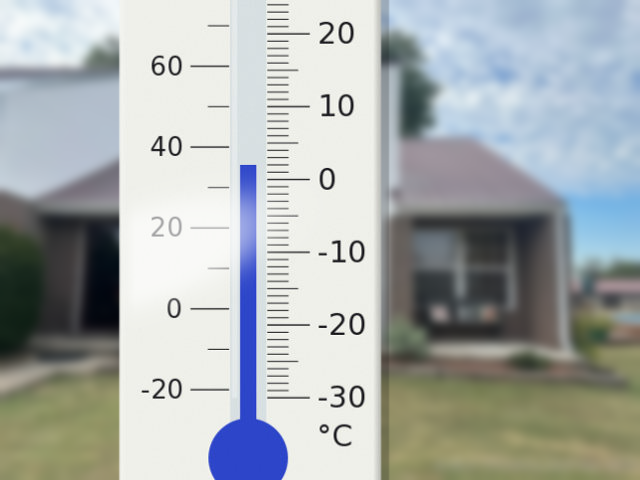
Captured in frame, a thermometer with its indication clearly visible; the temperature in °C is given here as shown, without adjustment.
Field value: 2 °C
